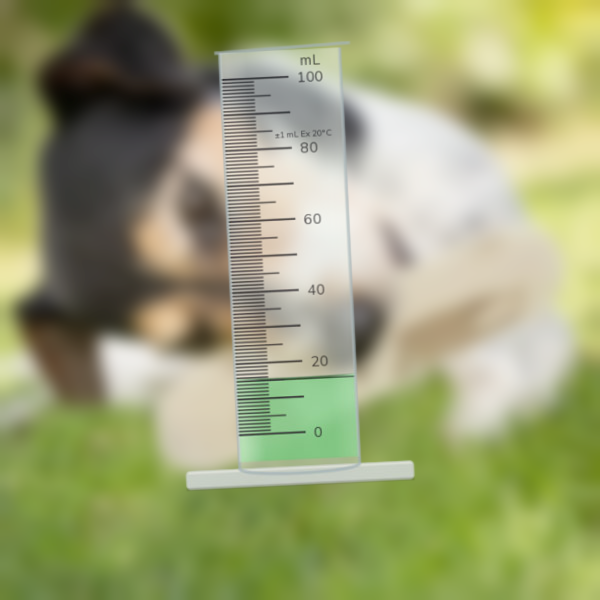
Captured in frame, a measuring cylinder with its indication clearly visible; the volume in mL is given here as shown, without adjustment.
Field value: 15 mL
